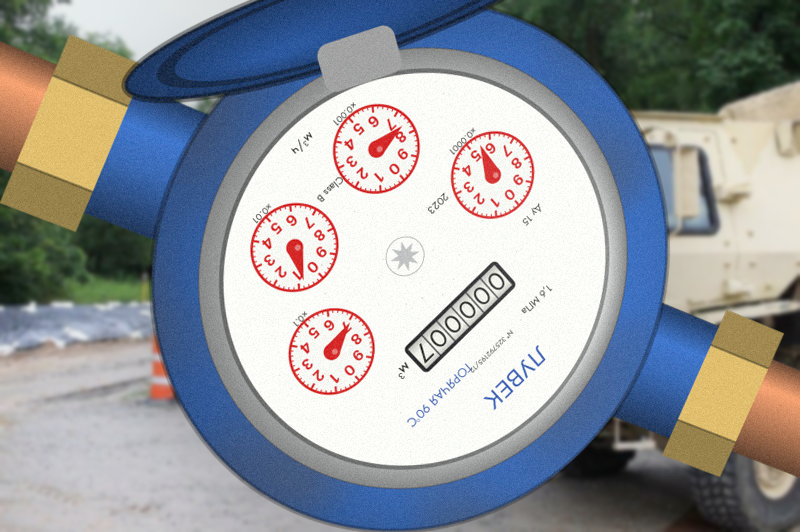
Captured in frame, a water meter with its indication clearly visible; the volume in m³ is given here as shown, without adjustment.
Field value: 7.7075 m³
